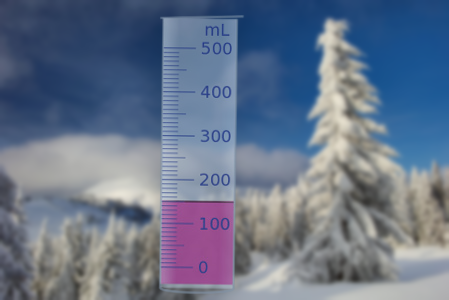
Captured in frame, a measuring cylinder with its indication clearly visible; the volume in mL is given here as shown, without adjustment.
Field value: 150 mL
